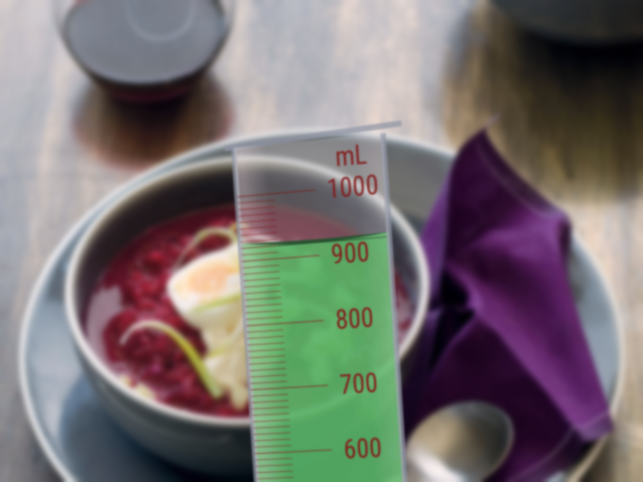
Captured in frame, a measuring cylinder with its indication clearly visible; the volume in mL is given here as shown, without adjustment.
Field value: 920 mL
